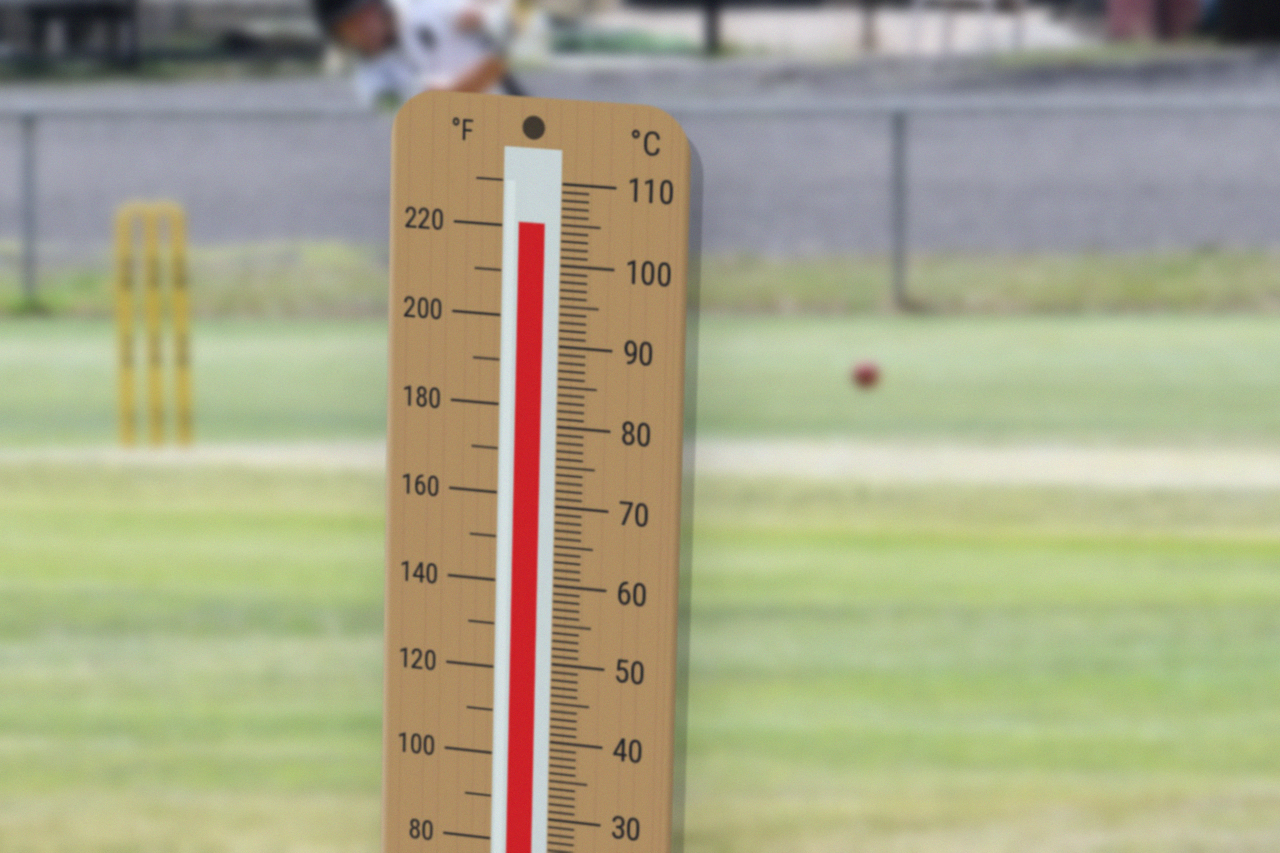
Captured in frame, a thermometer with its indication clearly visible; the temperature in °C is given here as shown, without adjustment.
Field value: 105 °C
